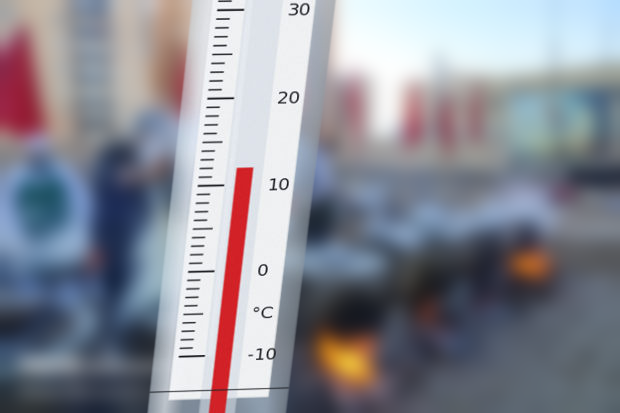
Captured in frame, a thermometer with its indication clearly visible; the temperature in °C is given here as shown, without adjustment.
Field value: 12 °C
